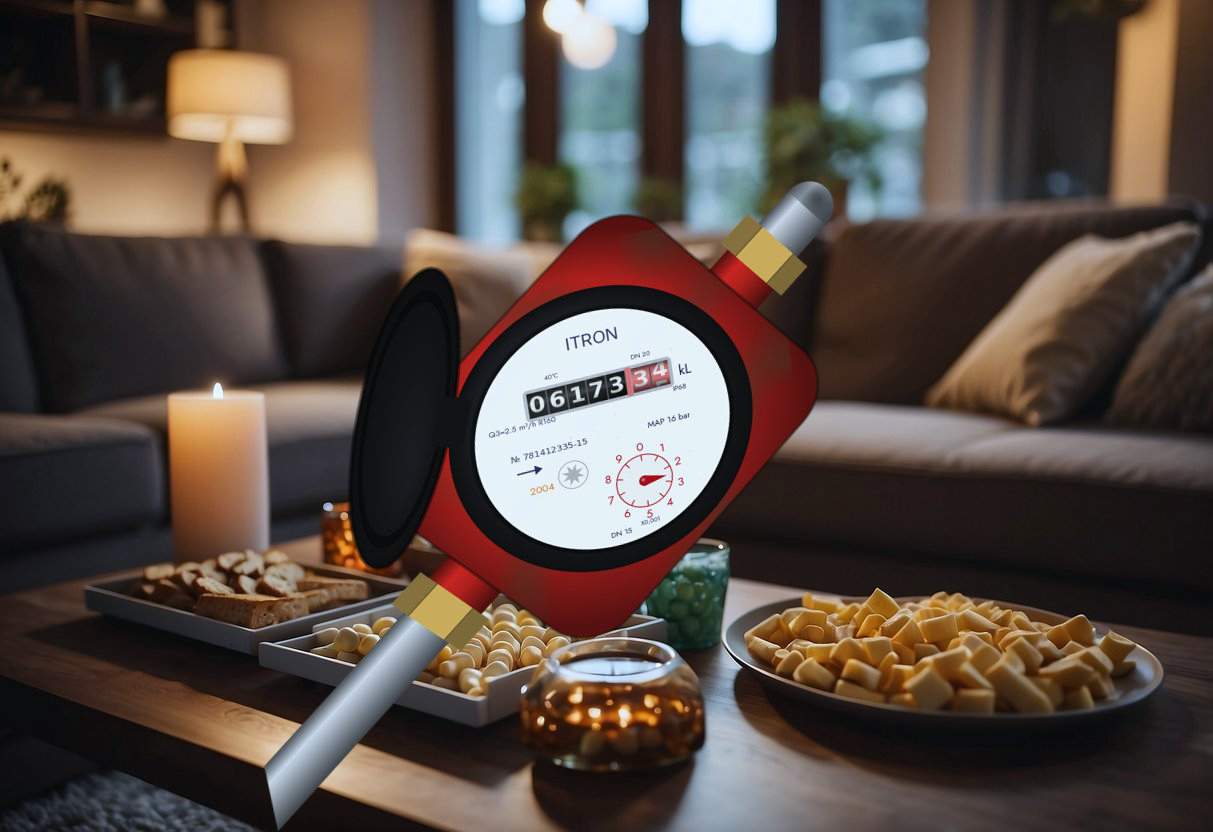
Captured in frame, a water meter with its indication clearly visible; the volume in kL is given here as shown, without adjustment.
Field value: 6173.342 kL
